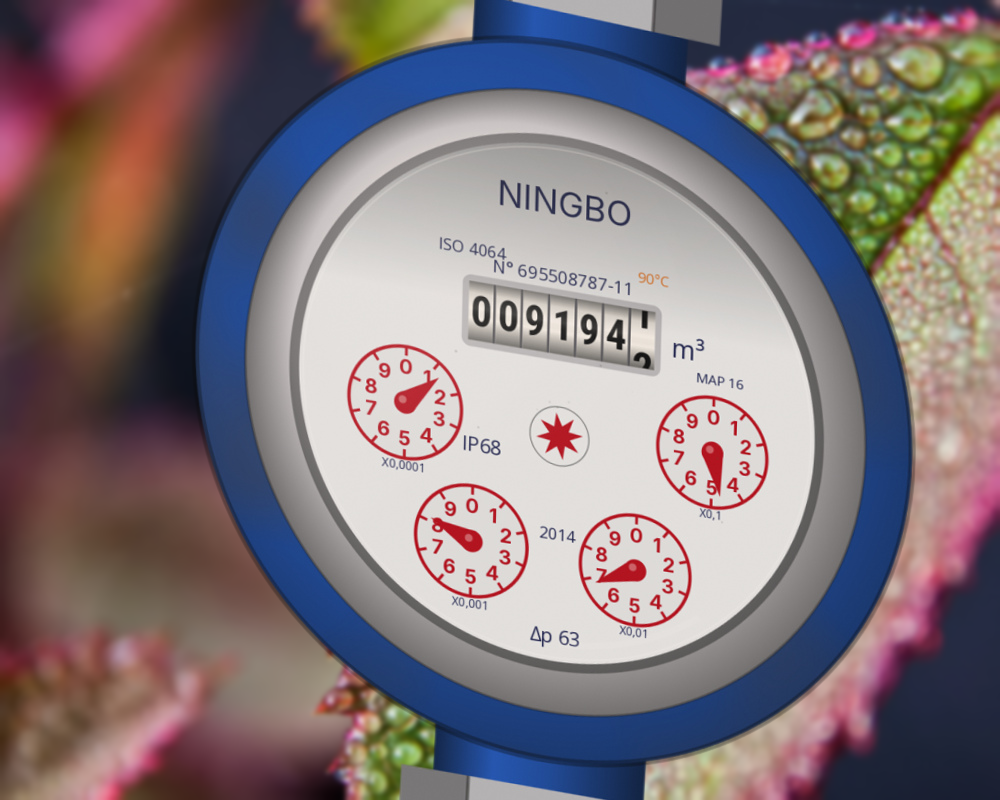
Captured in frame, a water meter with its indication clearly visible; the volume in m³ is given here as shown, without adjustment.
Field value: 91941.4681 m³
